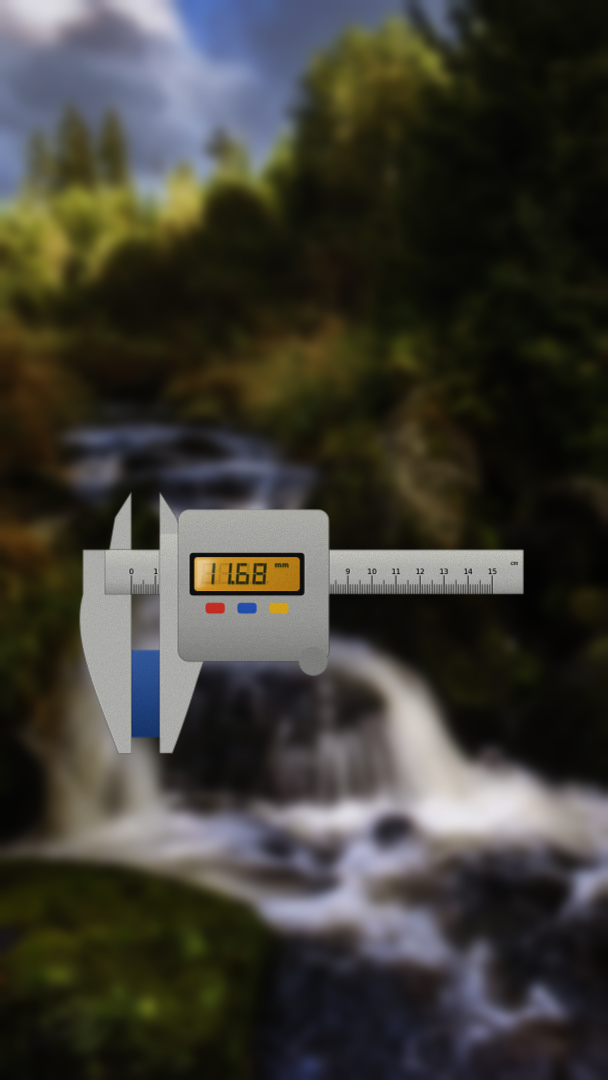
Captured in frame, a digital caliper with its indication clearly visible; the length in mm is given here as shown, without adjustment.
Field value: 11.68 mm
